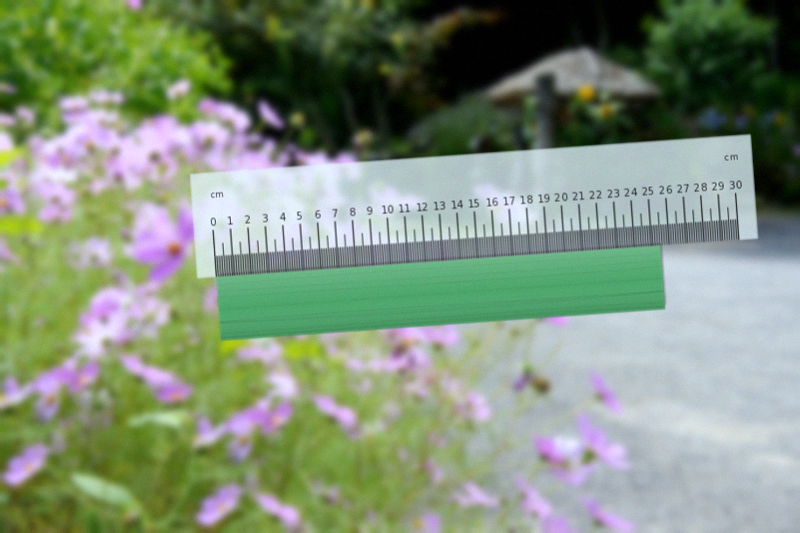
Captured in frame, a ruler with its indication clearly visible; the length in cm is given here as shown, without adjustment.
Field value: 25.5 cm
